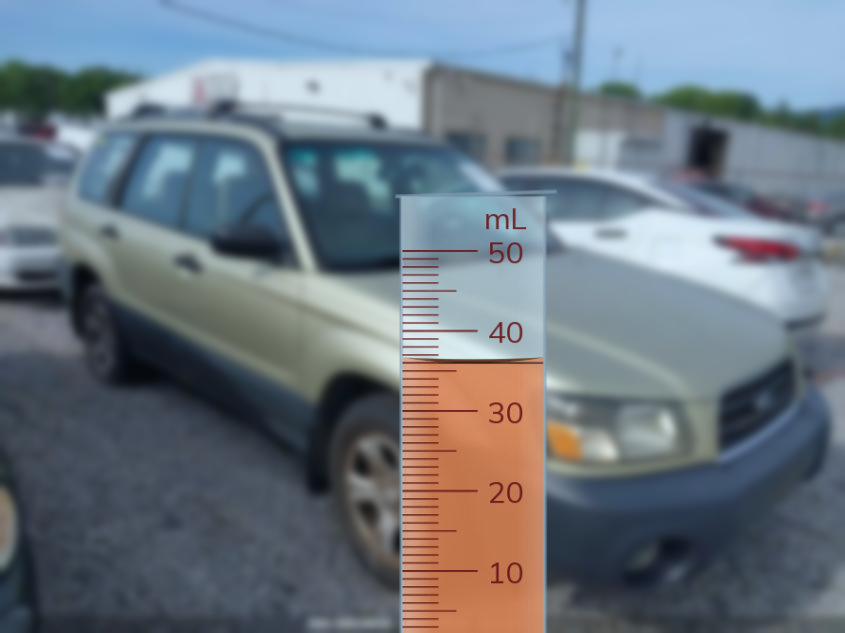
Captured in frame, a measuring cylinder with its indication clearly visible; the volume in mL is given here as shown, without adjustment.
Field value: 36 mL
